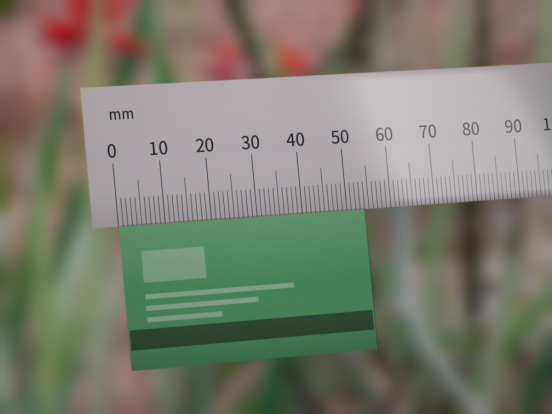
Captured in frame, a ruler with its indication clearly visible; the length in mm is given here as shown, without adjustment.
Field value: 54 mm
